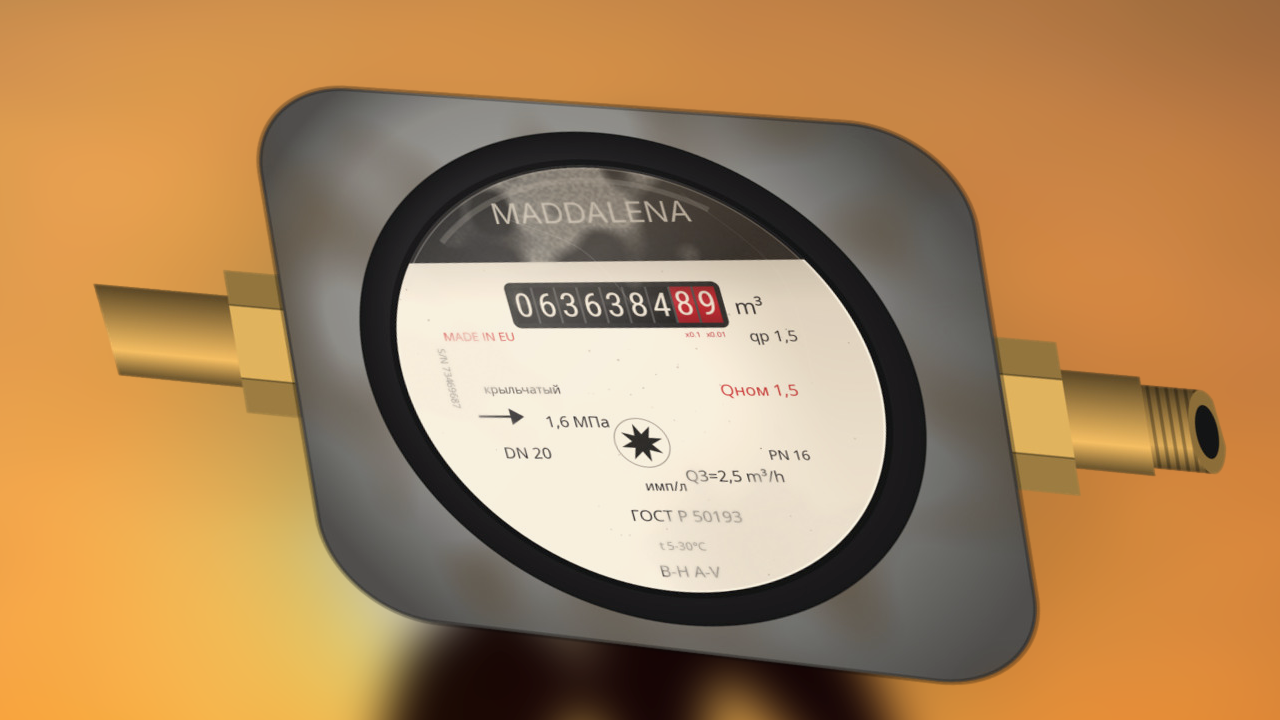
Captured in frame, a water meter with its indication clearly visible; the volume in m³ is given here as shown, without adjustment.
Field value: 636384.89 m³
